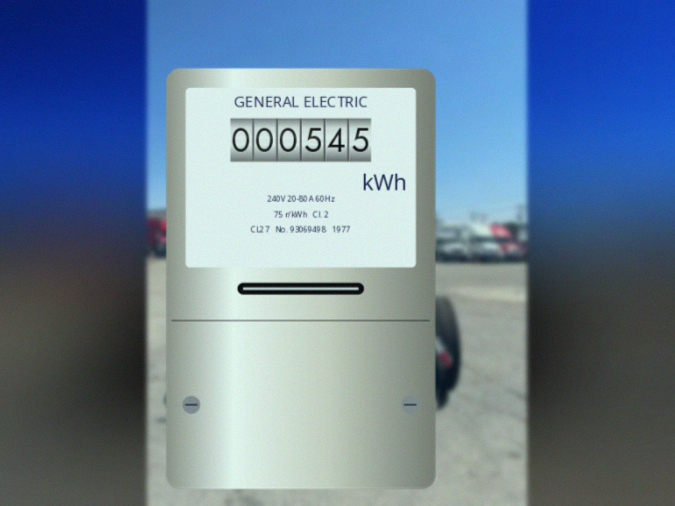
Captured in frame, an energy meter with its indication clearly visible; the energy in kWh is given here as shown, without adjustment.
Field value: 545 kWh
